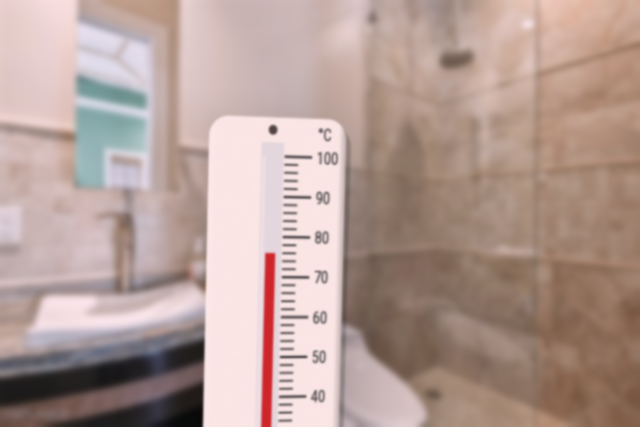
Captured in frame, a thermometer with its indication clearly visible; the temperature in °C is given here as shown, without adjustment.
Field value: 76 °C
